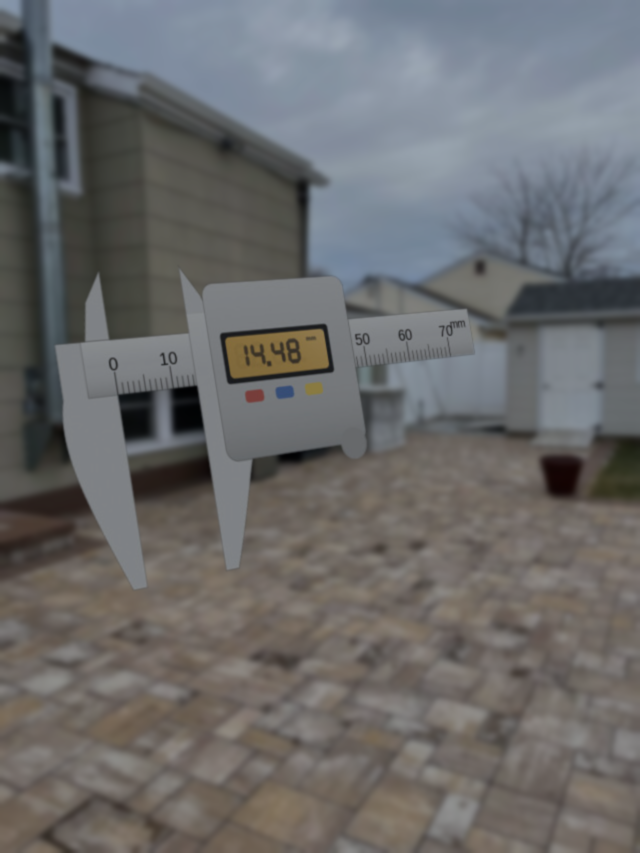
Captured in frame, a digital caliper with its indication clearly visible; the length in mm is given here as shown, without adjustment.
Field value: 14.48 mm
